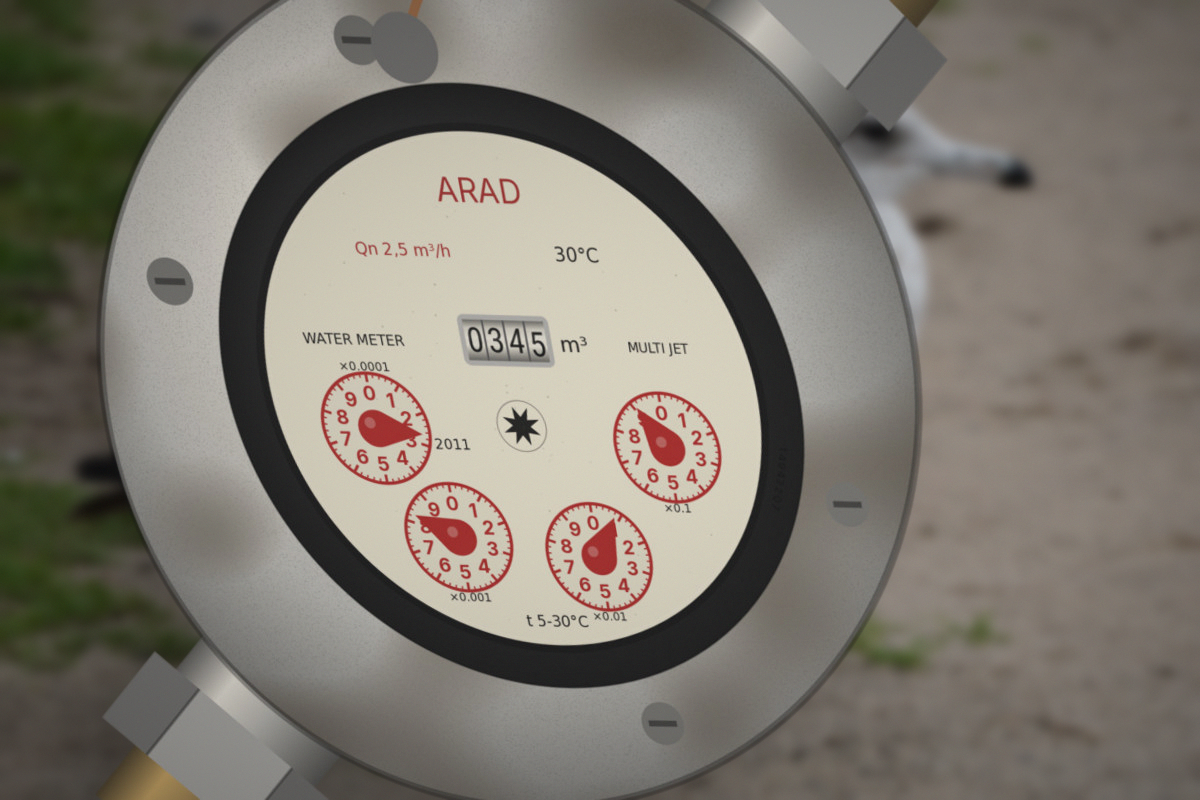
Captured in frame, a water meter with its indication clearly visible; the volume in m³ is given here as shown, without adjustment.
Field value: 344.9082 m³
